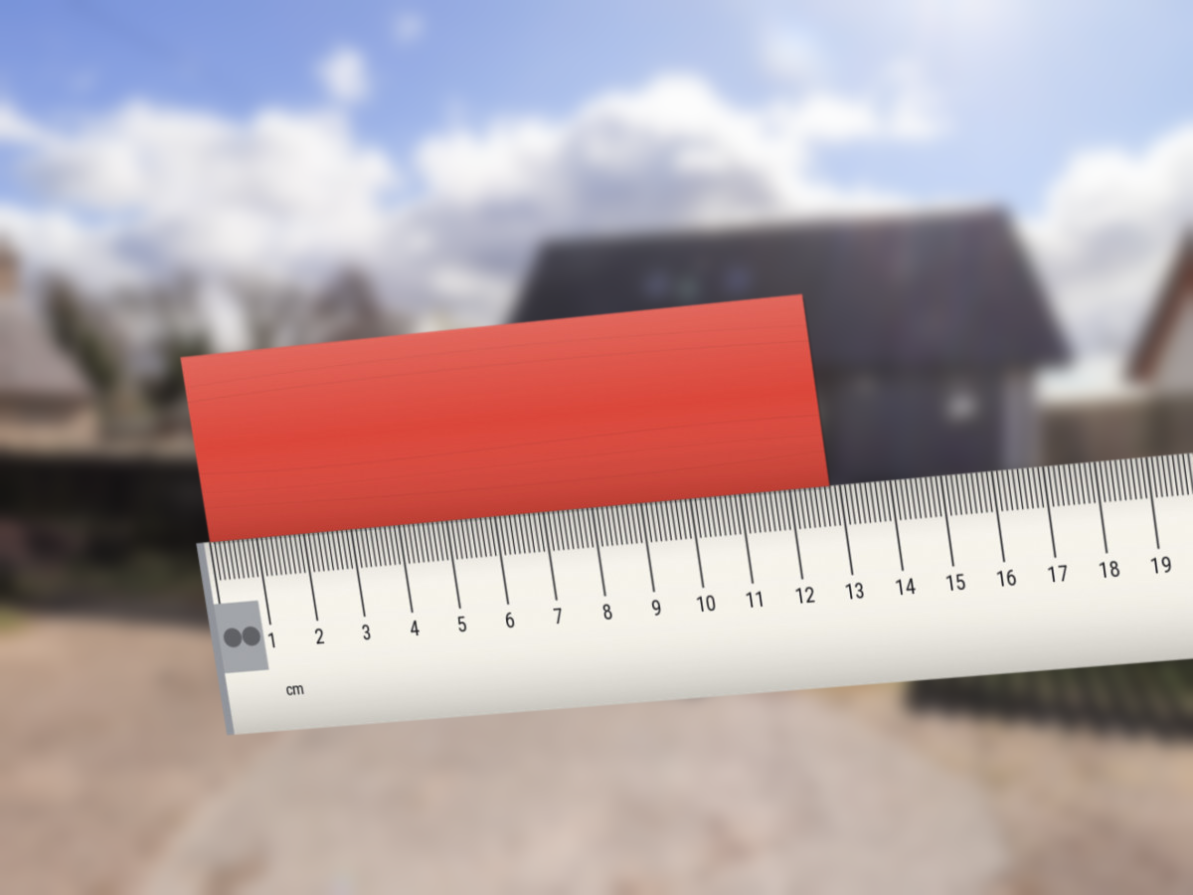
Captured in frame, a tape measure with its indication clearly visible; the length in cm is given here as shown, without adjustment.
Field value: 12.8 cm
